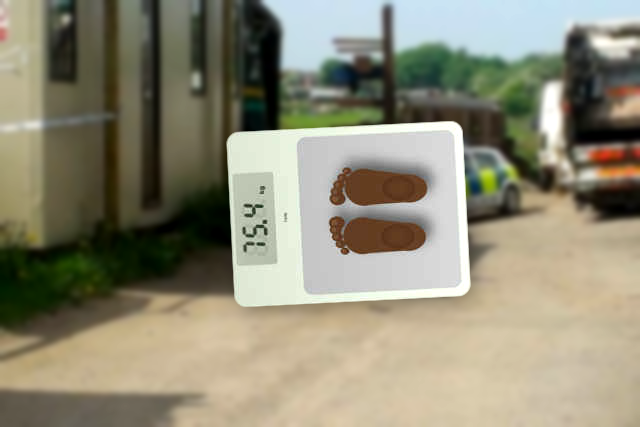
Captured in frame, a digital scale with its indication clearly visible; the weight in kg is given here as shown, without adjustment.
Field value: 75.4 kg
